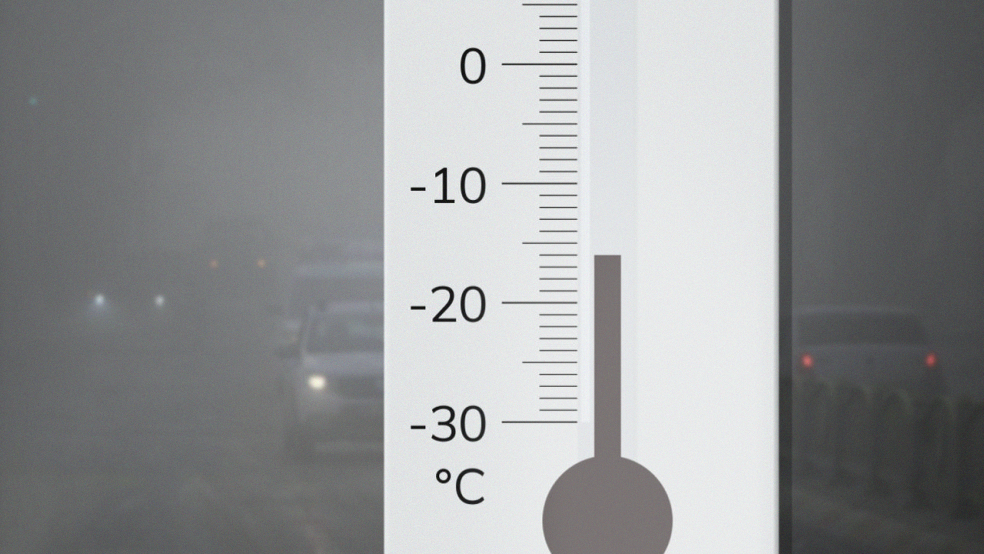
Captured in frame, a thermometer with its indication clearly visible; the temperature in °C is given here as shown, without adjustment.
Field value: -16 °C
